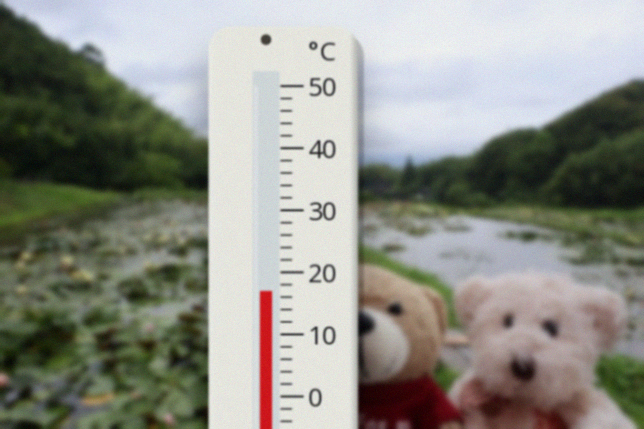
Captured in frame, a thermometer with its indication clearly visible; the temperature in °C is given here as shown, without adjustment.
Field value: 17 °C
